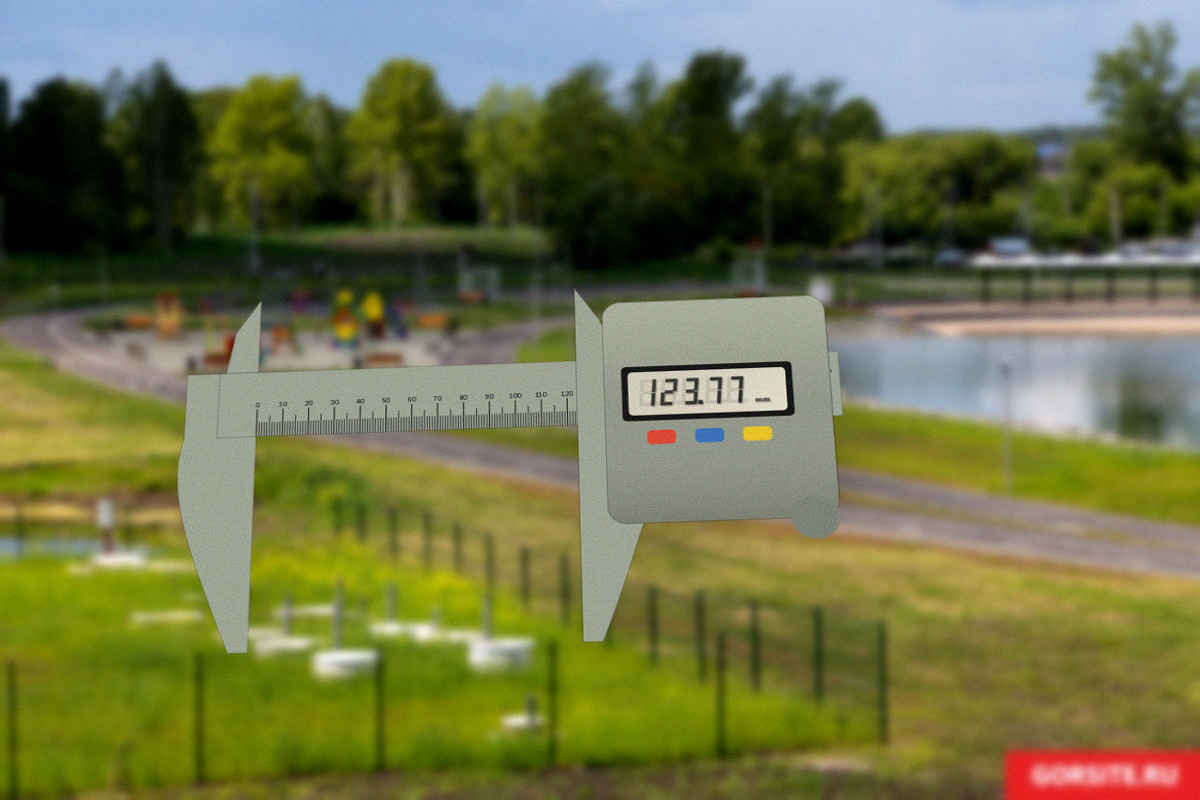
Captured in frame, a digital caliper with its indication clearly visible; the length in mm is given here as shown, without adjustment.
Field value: 123.77 mm
